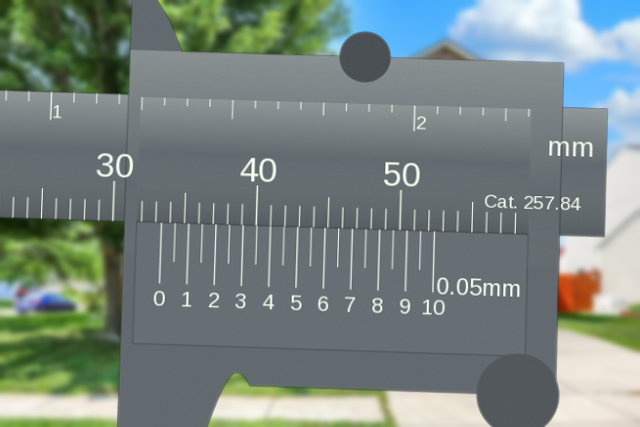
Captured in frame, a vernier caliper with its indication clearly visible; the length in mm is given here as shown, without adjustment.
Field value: 33.4 mm
